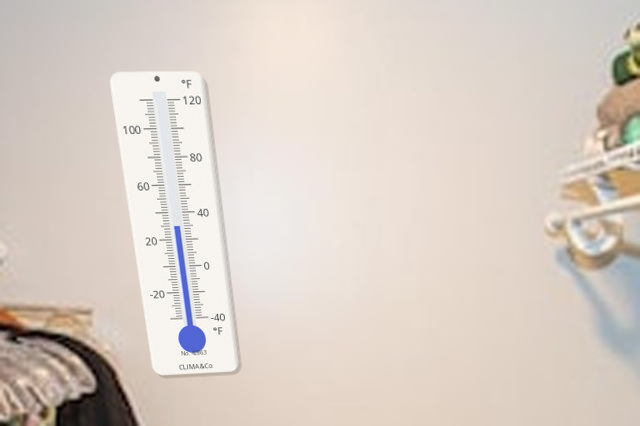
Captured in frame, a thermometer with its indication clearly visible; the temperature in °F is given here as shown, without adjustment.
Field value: 30 °F
